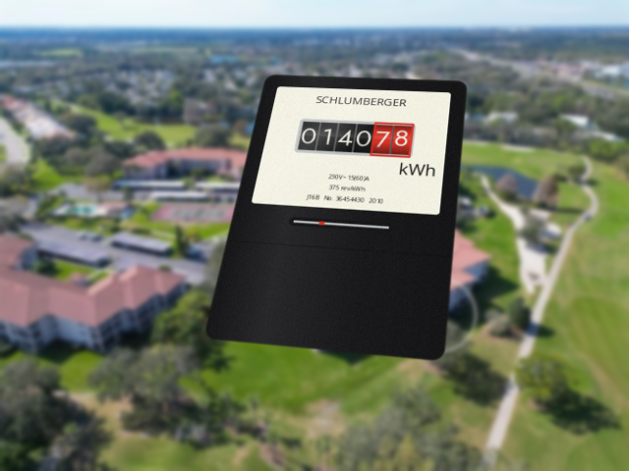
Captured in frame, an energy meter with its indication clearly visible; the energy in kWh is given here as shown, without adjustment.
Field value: 140.78 kWh
